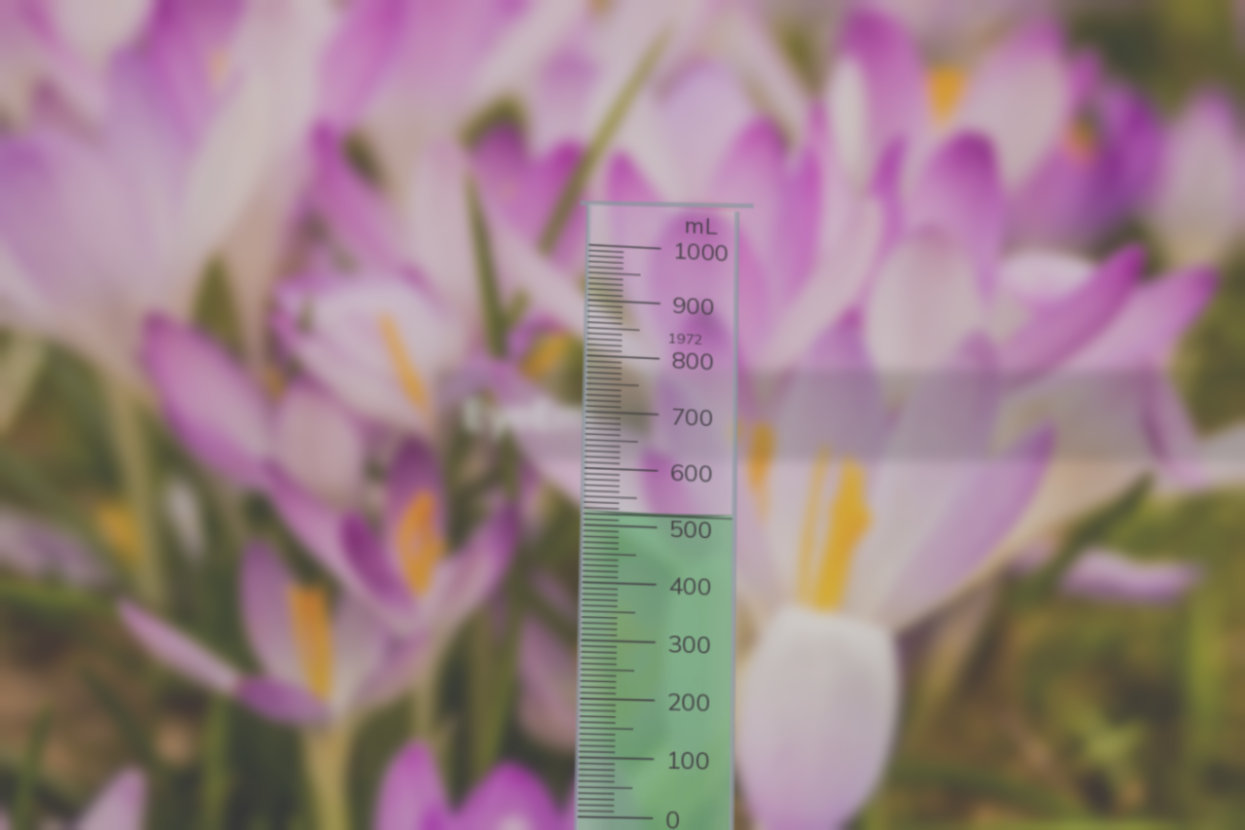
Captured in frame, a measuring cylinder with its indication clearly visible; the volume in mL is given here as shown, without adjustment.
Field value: 520 mL
